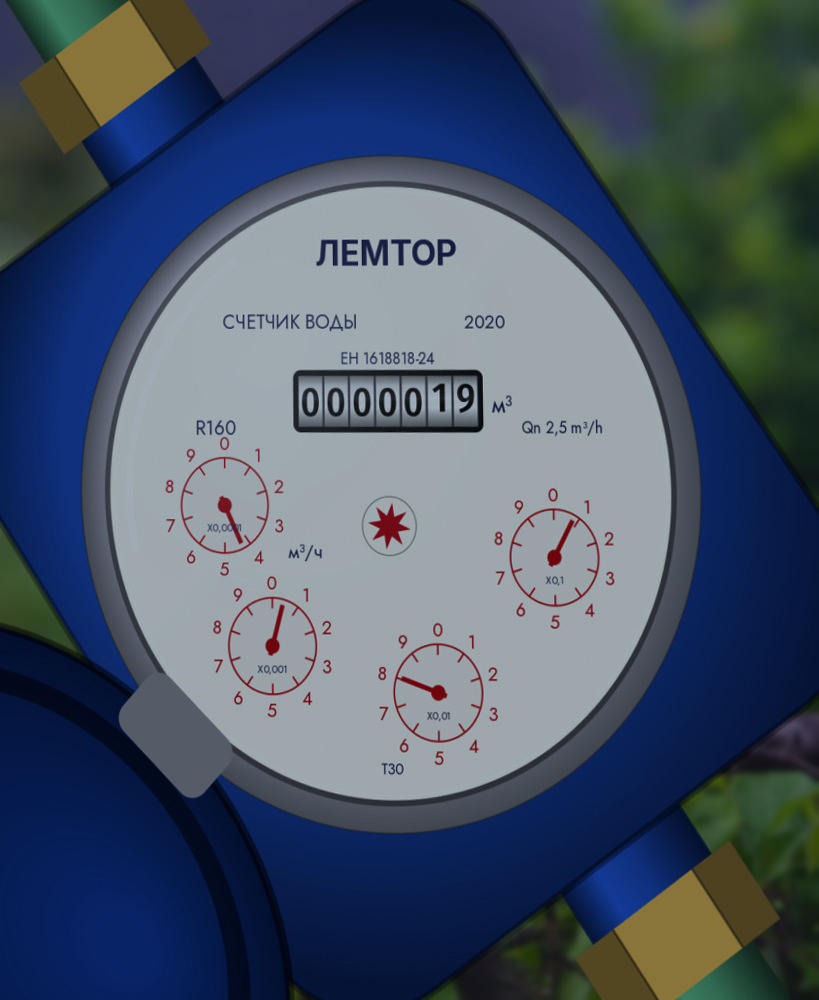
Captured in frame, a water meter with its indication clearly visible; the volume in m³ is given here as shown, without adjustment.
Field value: 19.0804 m³
